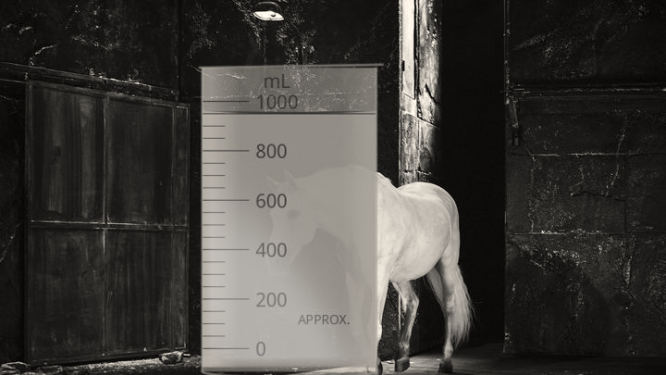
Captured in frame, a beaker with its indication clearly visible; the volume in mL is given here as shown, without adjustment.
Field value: 950 mL
